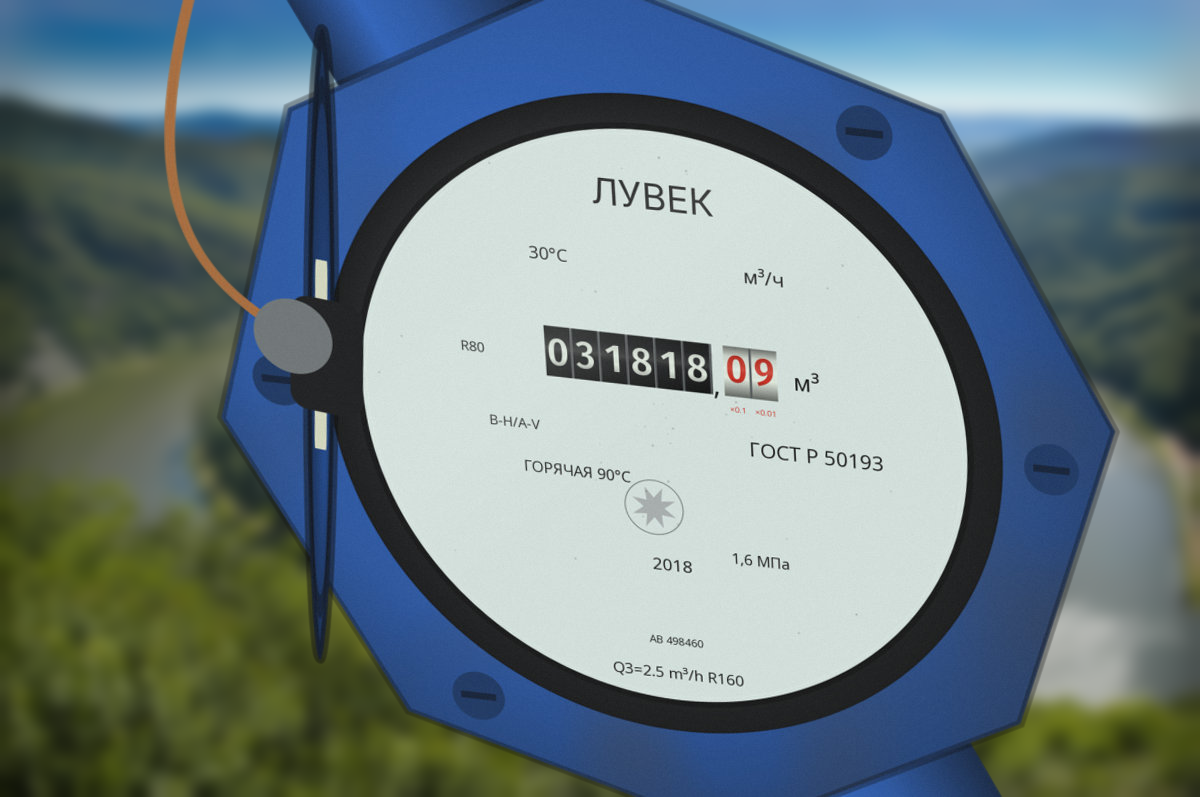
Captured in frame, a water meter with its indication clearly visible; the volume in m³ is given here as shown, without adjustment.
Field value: 31818.09 m³
